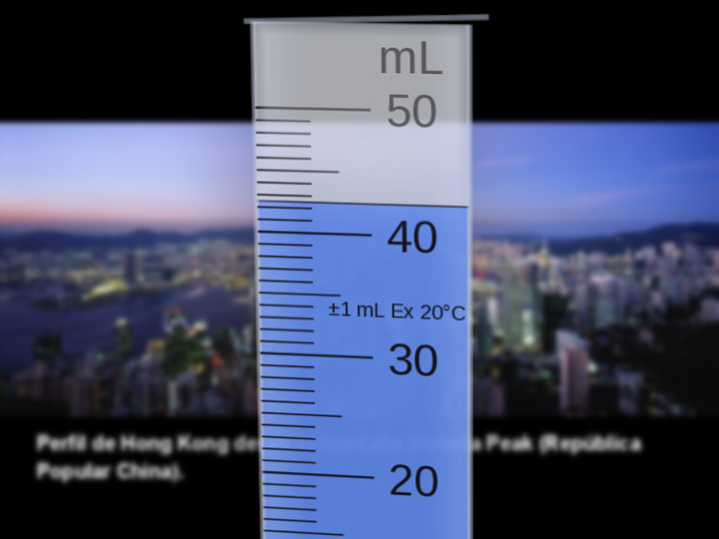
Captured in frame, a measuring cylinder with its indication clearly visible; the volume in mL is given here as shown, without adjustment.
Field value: 42.5 mL
